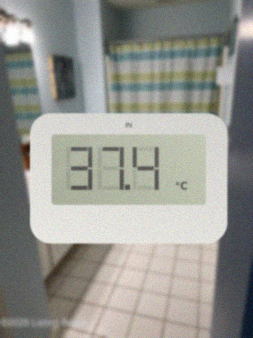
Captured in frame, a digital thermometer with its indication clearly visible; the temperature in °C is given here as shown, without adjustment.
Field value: 37.4 °C
